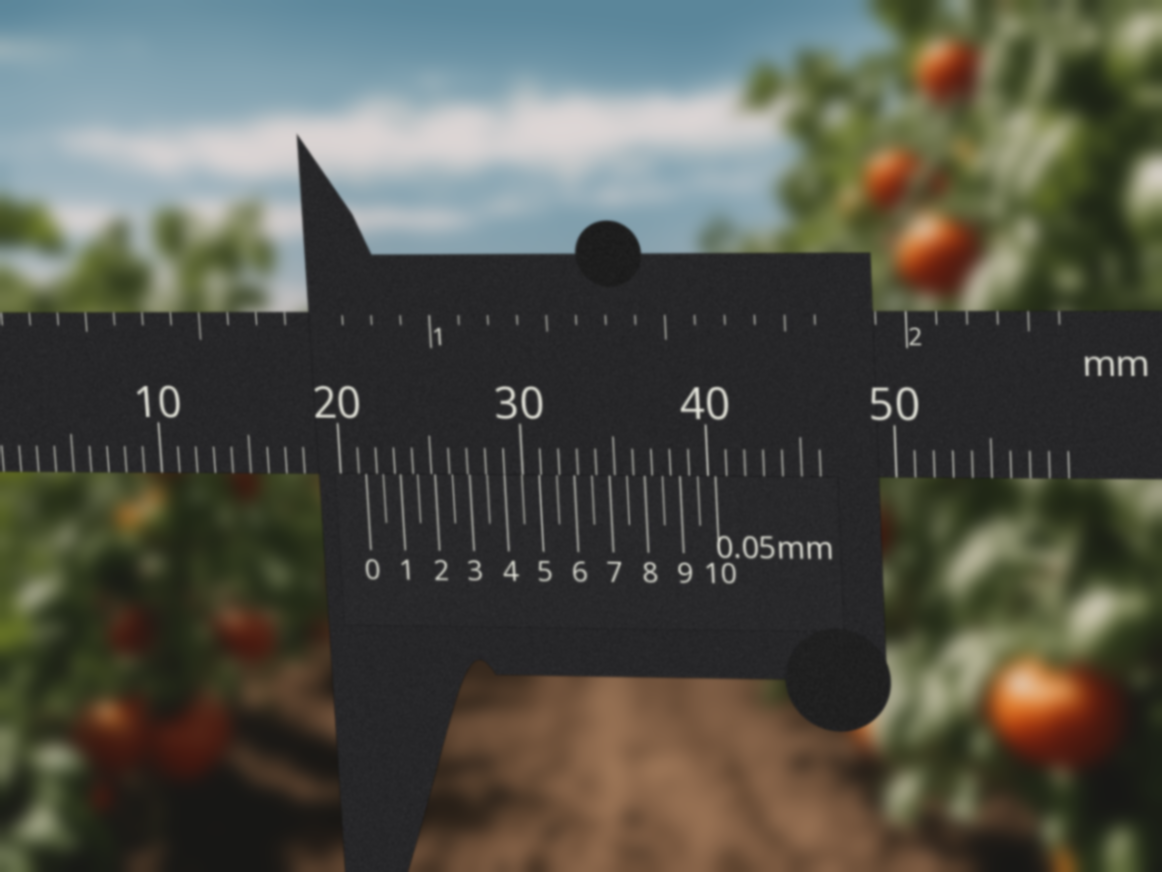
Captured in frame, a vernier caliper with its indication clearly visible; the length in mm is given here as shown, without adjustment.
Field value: 21.4 mm
